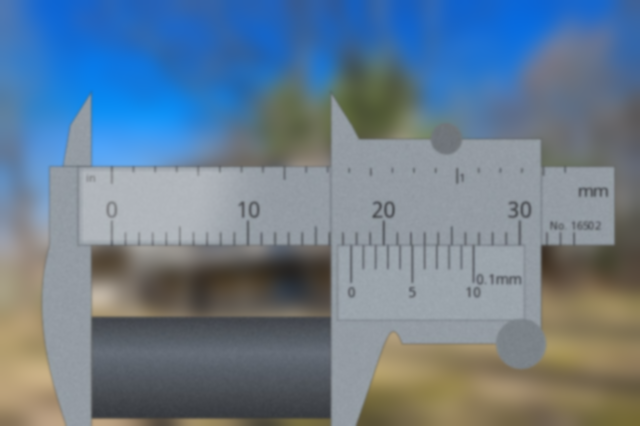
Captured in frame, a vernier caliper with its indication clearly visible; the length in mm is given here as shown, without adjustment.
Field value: 17.6 mm
